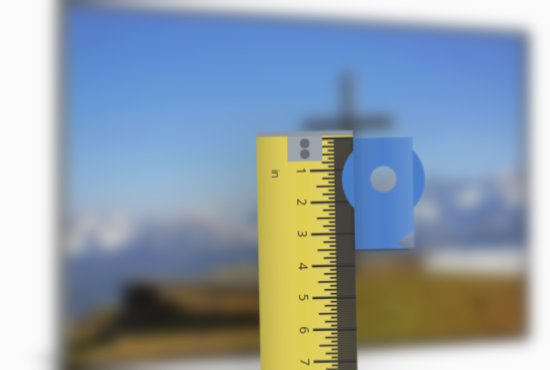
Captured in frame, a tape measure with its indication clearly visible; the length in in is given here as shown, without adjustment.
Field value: 3.5 in
